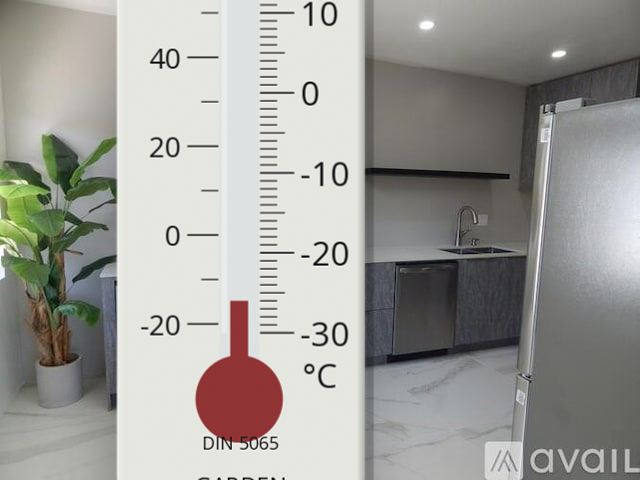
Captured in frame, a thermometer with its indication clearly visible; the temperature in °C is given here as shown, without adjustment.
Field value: -26 °C
